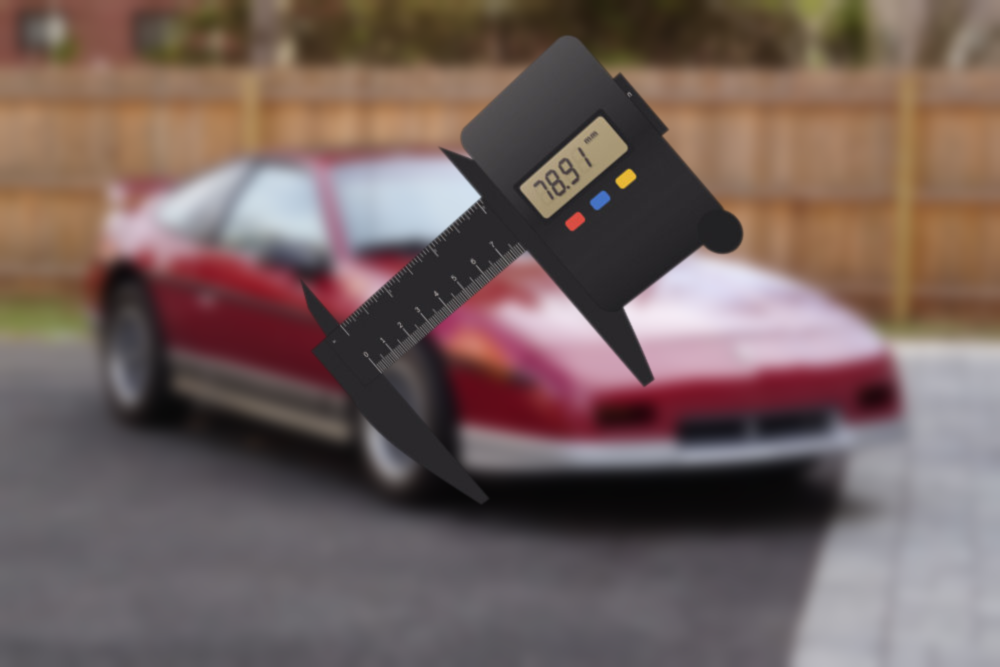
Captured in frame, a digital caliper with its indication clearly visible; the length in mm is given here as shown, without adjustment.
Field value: 78.91 mm
